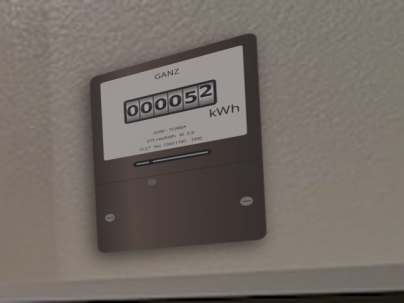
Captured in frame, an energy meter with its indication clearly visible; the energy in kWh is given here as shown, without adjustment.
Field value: 52 kWh
